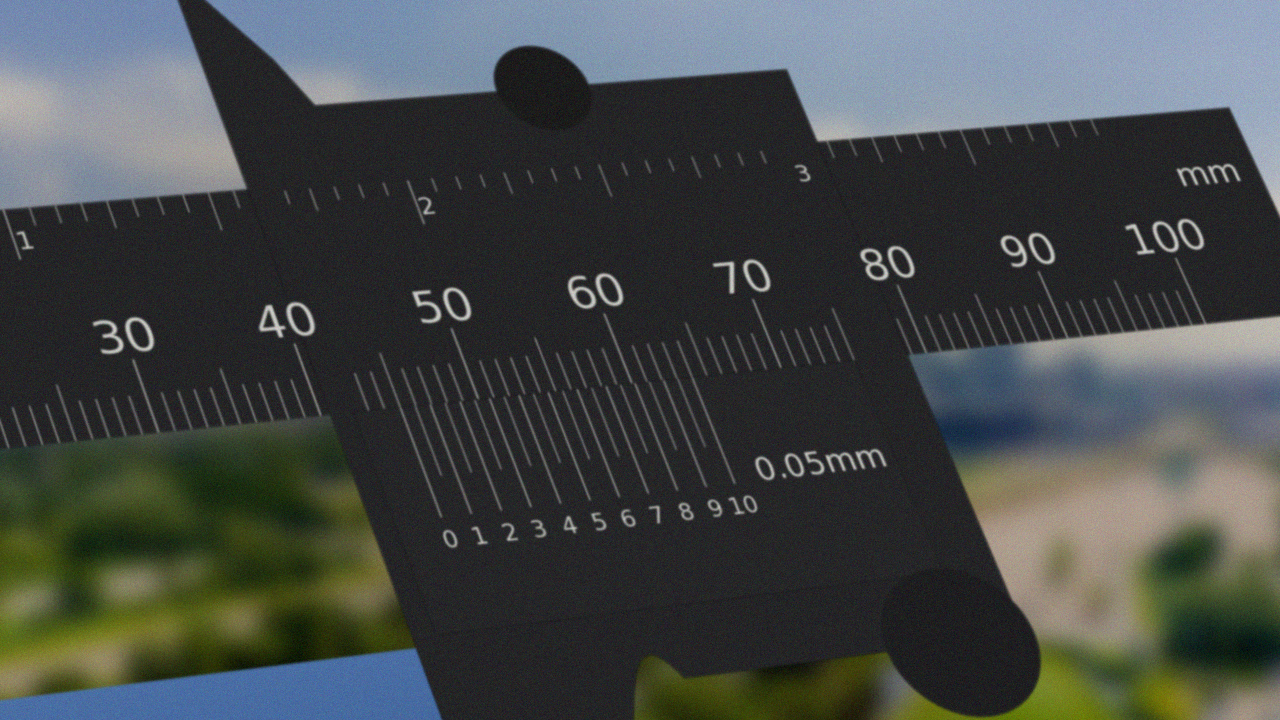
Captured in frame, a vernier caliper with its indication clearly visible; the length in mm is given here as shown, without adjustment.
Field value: 45.0 mm
